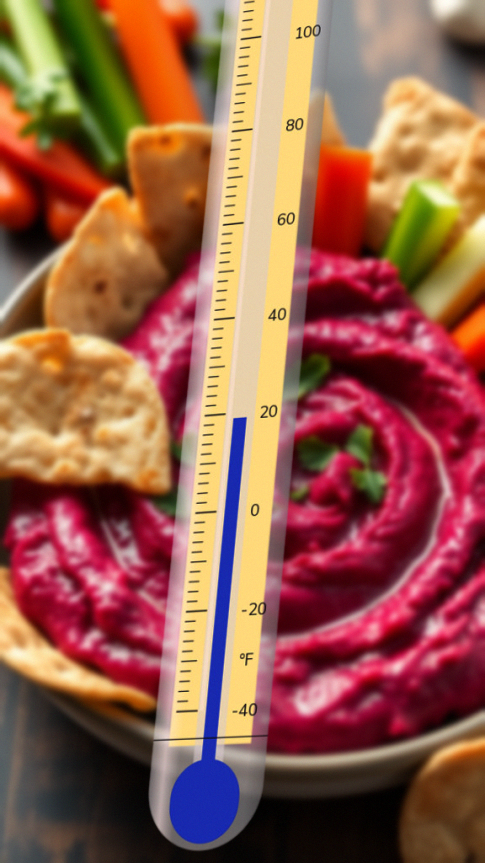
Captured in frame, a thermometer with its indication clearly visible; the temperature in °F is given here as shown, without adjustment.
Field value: 19 °F
